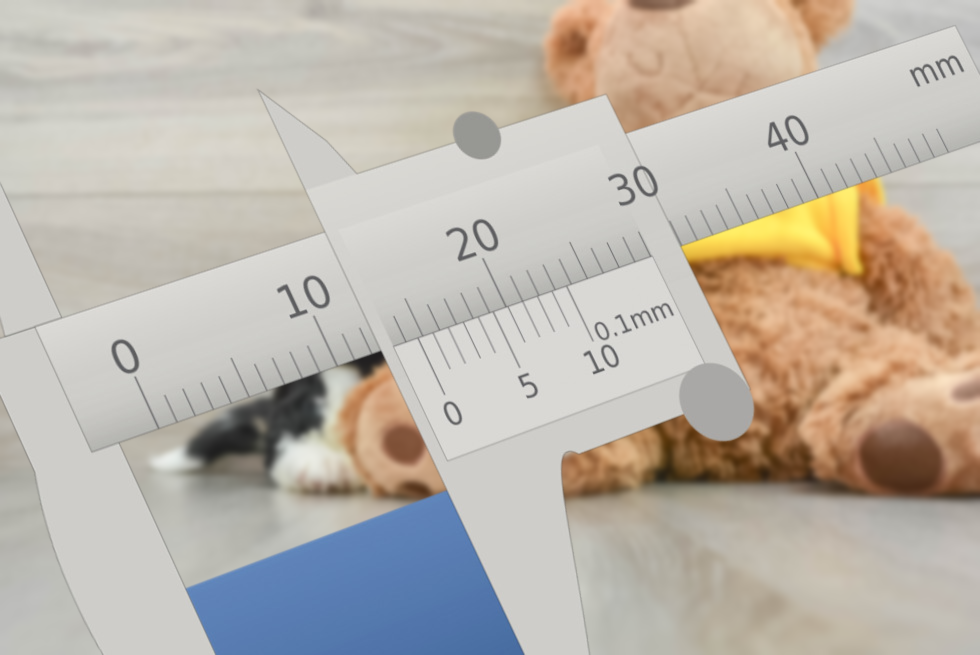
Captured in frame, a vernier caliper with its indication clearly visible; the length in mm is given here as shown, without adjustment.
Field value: 14.7 mm
